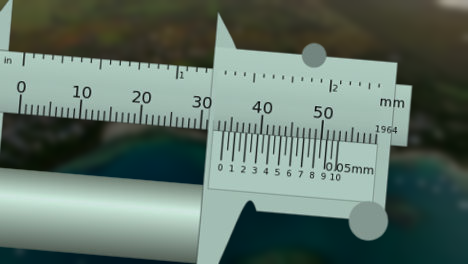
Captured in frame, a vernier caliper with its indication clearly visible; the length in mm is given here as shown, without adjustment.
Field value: 33.8 mm
